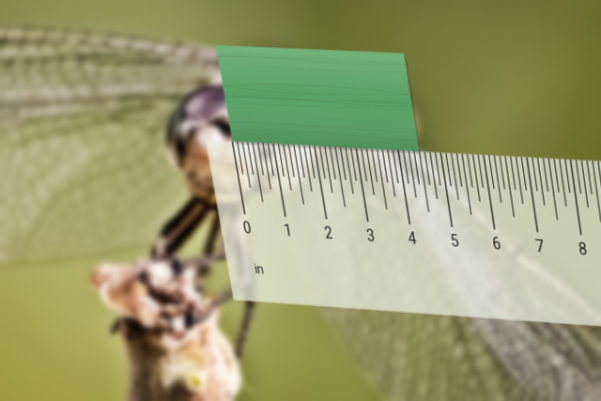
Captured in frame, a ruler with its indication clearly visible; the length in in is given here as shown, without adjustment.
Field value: 4.5 in
